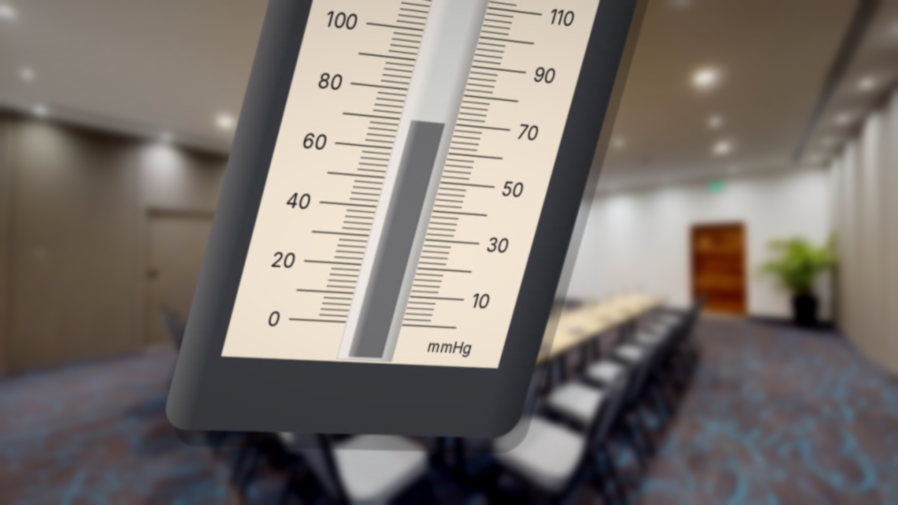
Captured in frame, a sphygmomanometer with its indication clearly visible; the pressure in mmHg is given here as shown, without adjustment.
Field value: 70 mmHg
